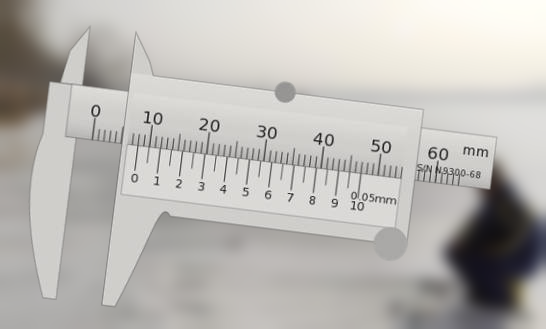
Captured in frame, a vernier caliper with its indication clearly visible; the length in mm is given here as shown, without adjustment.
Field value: 8.0 mm
